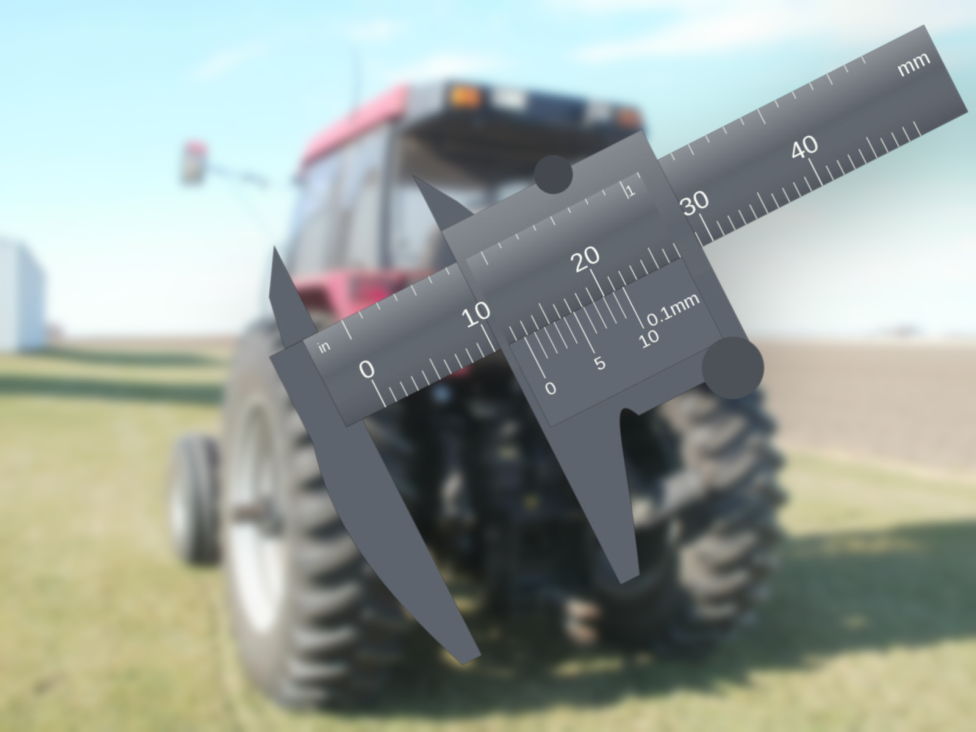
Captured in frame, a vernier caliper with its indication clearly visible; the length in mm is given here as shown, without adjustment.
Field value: 12.7 mm
